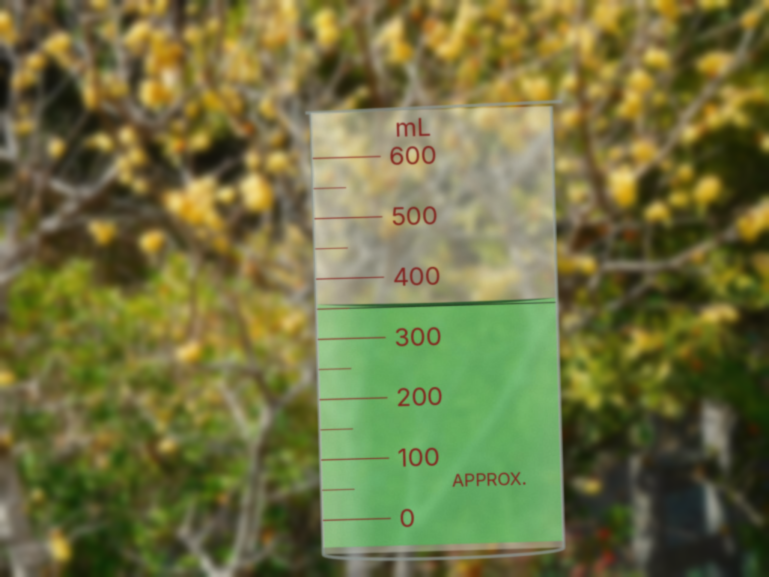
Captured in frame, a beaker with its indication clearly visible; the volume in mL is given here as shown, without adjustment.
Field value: 350 mL
